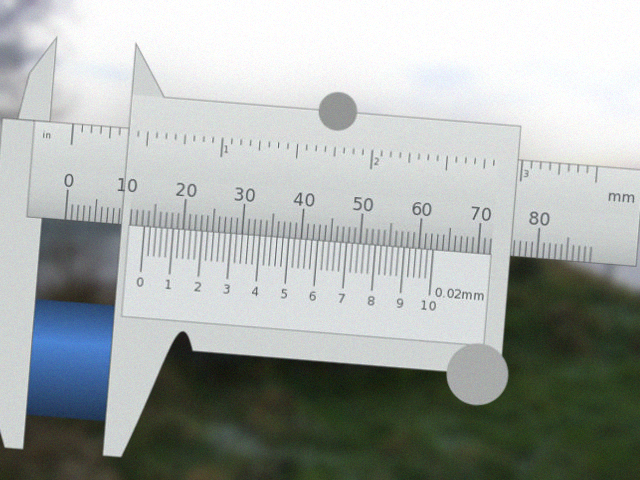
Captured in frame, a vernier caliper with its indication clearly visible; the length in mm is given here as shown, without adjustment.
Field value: 13.4 mm
